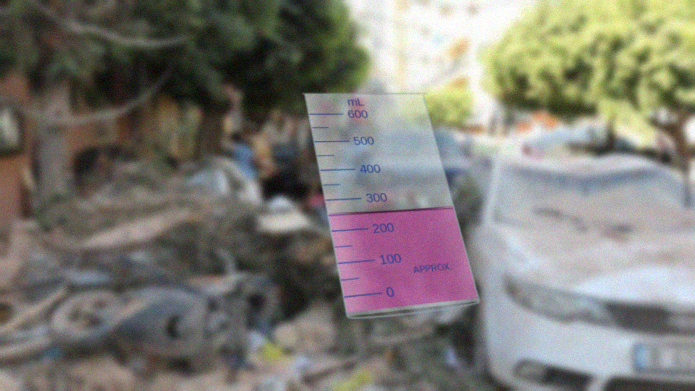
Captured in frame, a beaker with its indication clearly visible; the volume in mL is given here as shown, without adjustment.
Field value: 250 mL
